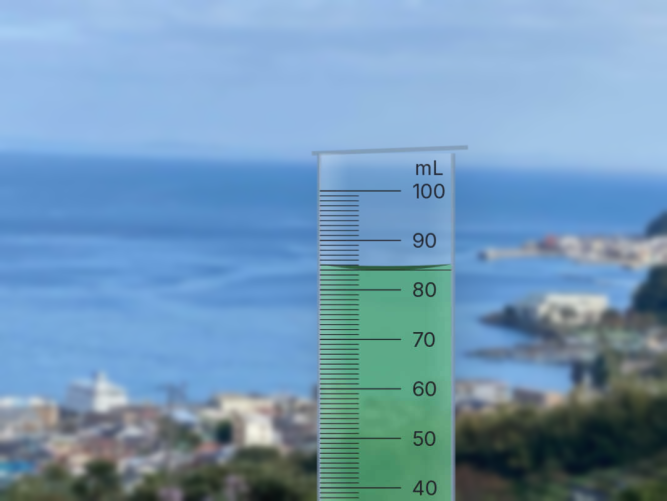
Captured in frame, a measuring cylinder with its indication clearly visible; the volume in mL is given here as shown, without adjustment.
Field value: 84 mL
